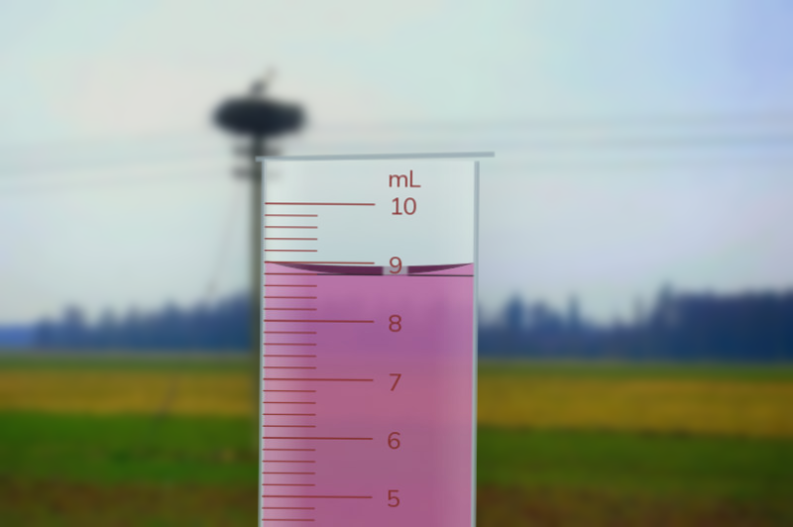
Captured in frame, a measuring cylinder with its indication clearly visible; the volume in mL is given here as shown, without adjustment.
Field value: 8.8 mL
